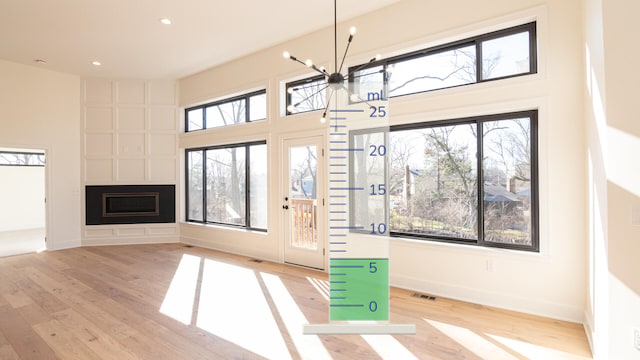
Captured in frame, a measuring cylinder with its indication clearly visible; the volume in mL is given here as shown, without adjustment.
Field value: 6 mL
